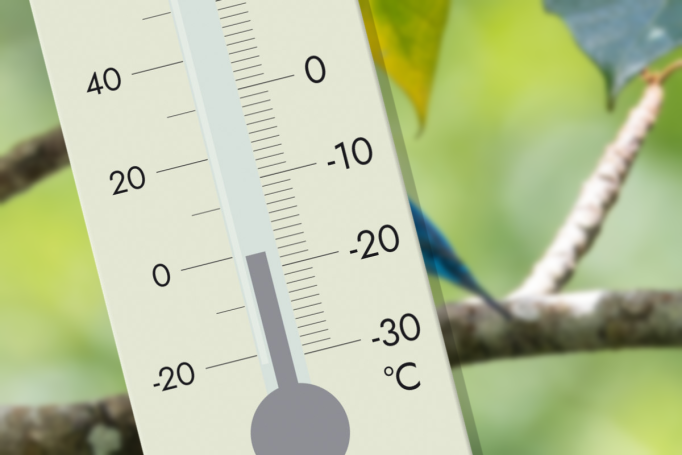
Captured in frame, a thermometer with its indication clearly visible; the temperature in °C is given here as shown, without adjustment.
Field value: -18 °C
